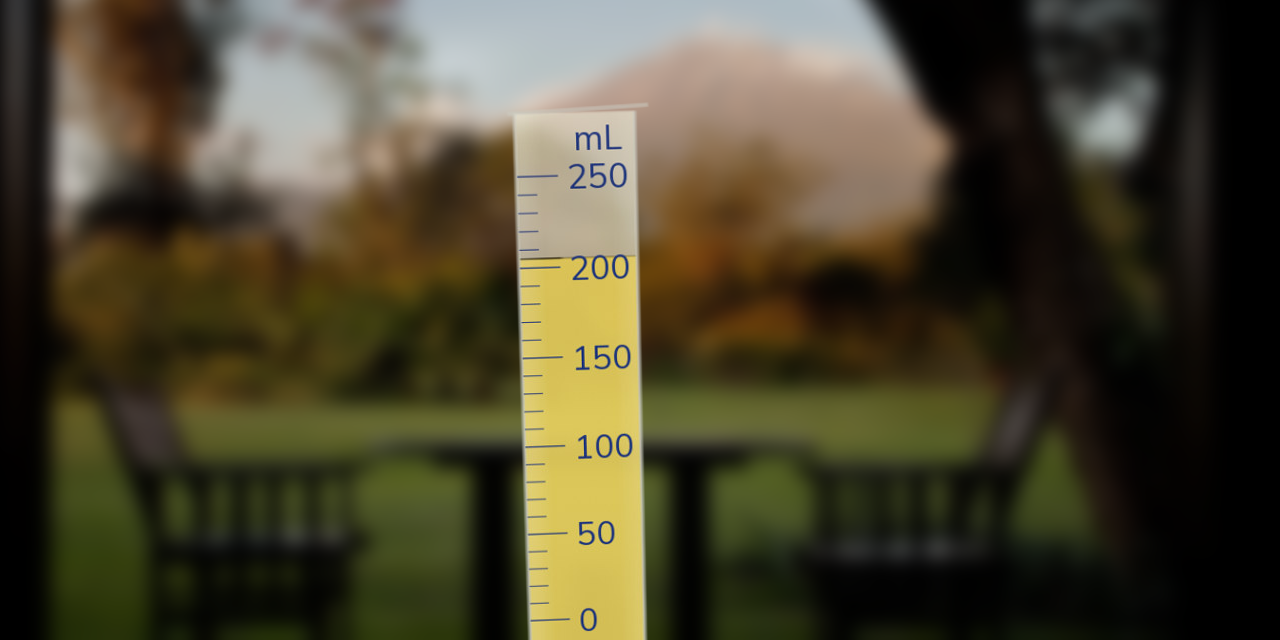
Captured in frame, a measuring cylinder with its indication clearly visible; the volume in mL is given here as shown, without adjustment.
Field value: 205 mL
